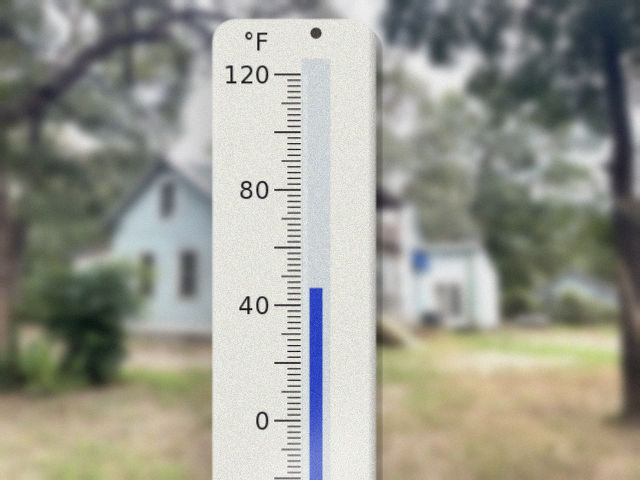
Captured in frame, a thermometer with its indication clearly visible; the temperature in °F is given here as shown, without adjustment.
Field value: 46 °F
